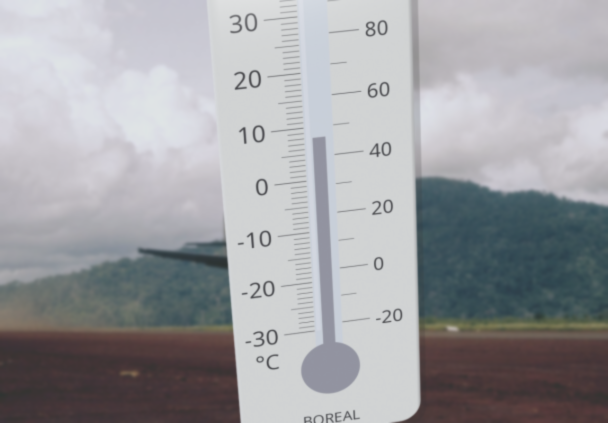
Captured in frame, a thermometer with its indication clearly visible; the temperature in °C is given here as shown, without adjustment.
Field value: 8 °C
